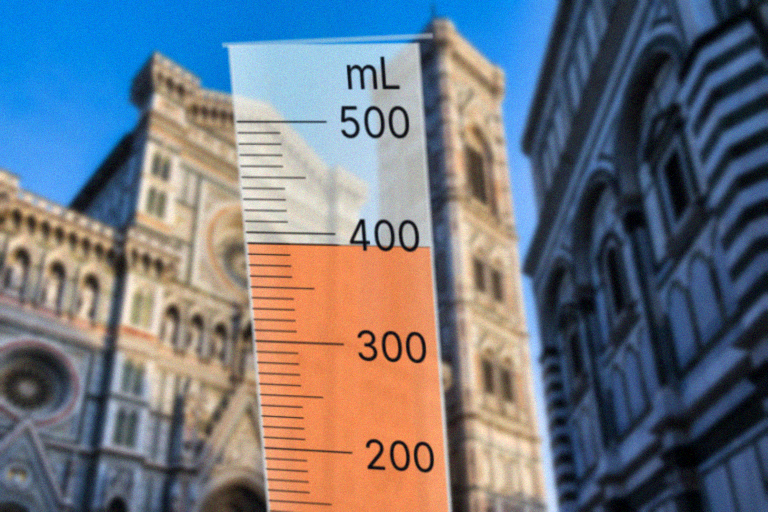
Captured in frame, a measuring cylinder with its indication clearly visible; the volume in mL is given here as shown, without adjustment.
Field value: 390 mL
